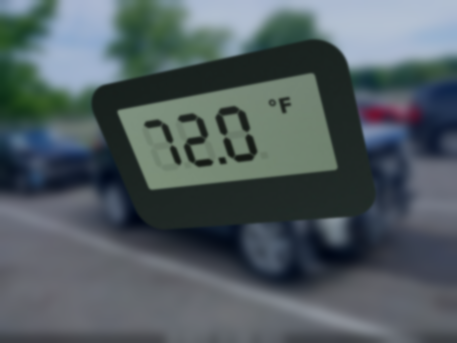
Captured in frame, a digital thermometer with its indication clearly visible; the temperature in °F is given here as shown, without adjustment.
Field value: 72.0 °F
